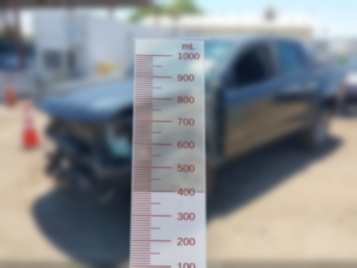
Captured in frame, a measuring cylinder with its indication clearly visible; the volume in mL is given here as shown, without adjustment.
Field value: 400 mL
